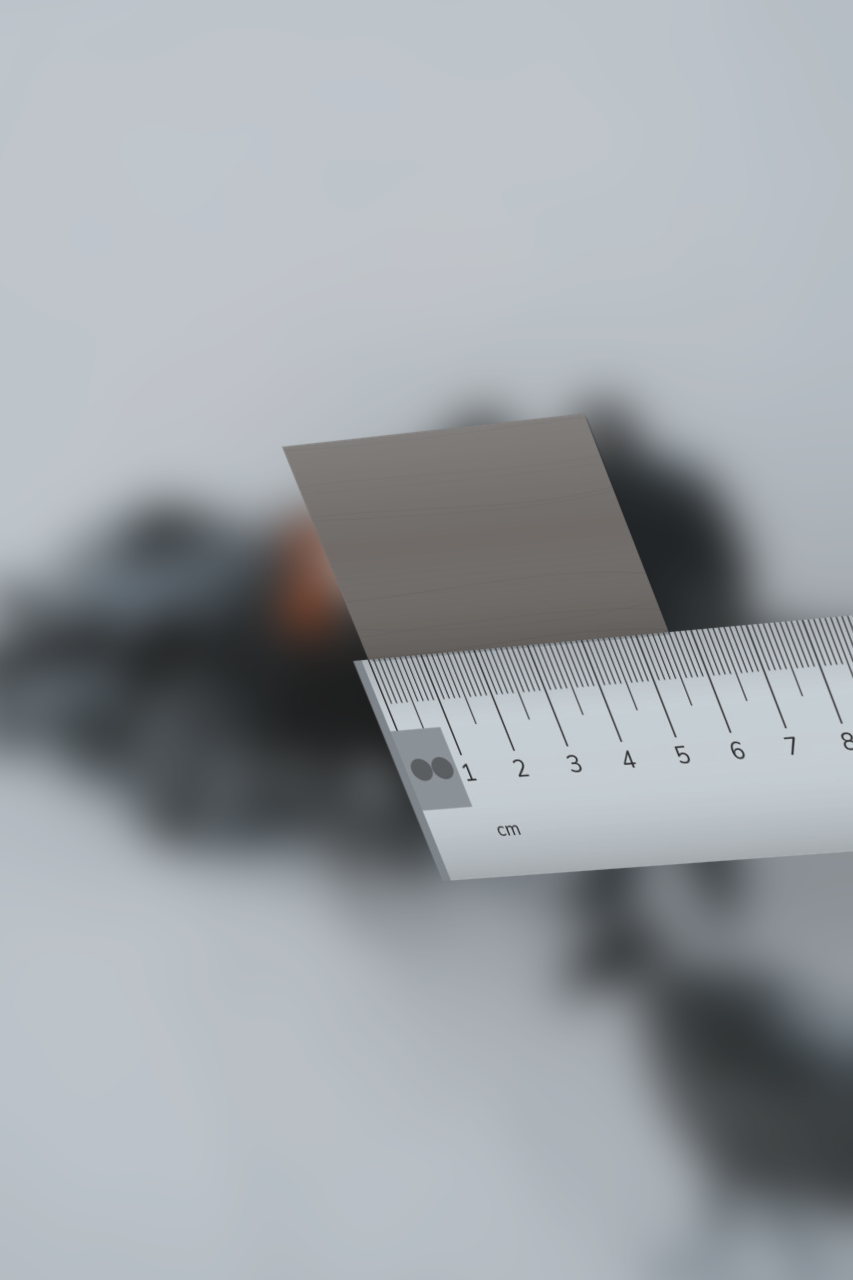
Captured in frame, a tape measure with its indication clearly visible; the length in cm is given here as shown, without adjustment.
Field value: 5.6 cm
